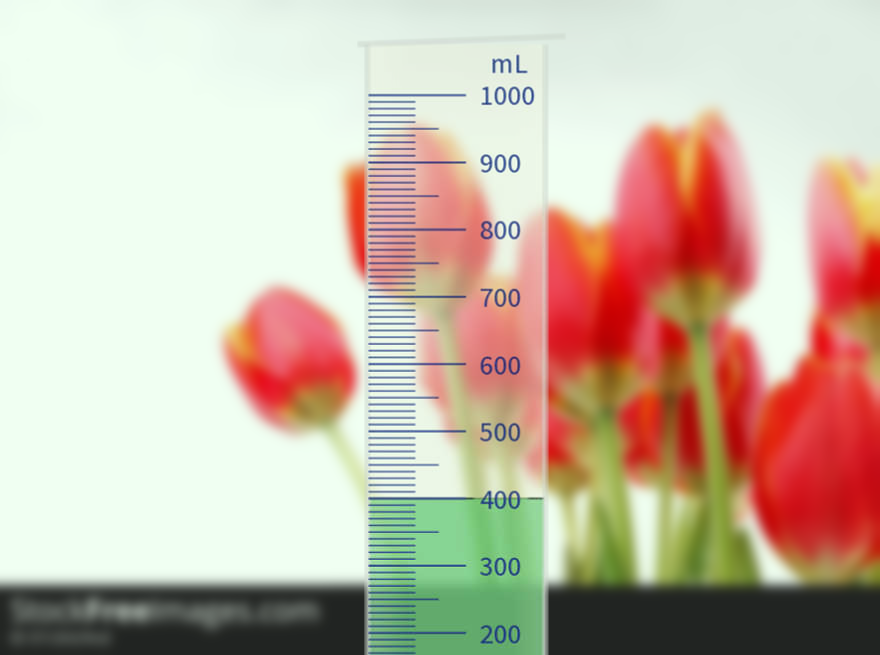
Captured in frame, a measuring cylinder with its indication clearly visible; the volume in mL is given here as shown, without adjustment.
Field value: 400 mL
